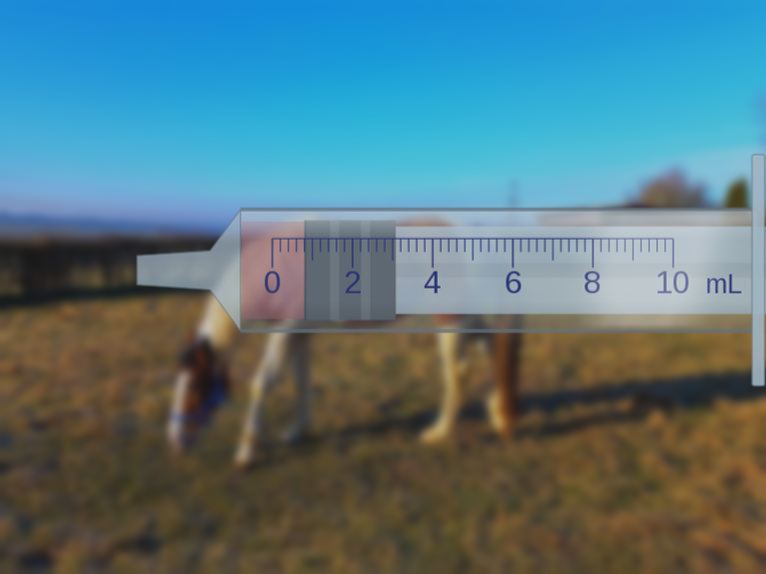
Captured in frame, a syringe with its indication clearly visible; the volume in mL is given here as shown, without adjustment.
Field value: 0.8 mL
